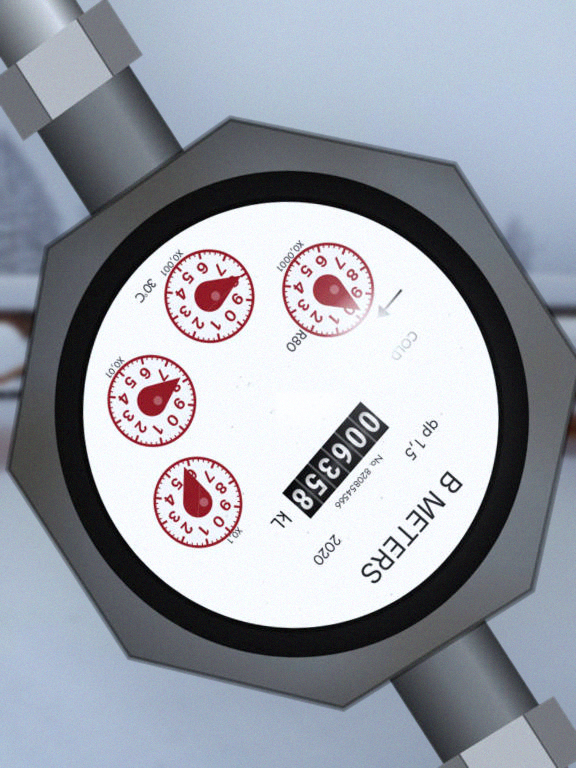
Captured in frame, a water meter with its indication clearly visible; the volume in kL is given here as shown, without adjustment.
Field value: 6358.5779 kL
